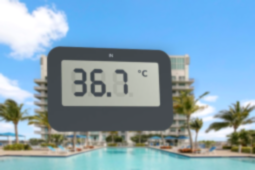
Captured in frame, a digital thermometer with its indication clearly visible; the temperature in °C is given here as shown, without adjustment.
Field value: 36.7 °C
